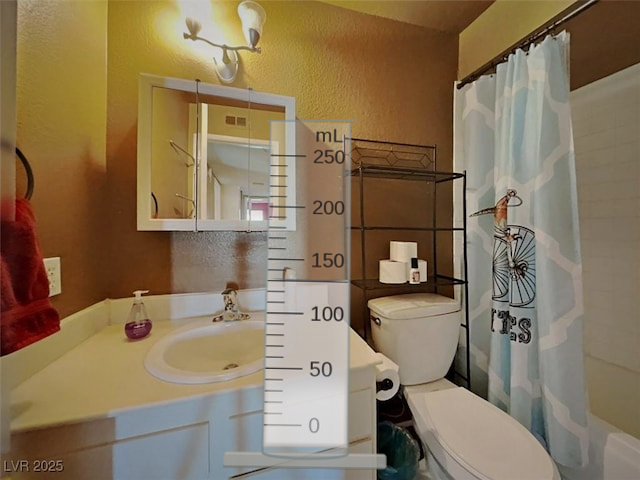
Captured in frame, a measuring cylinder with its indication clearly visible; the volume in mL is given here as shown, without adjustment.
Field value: 130 mL
